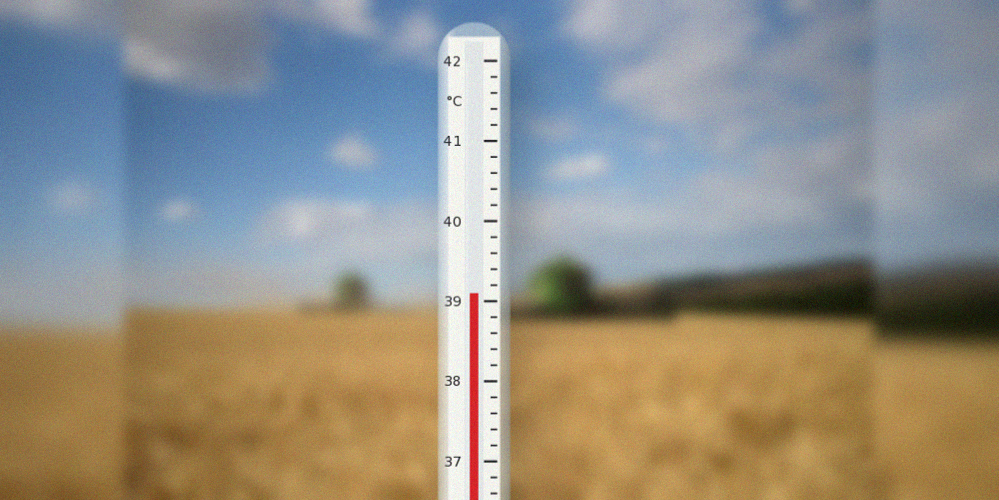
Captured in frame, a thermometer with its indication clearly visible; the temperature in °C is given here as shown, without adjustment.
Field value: 39.1 °C
